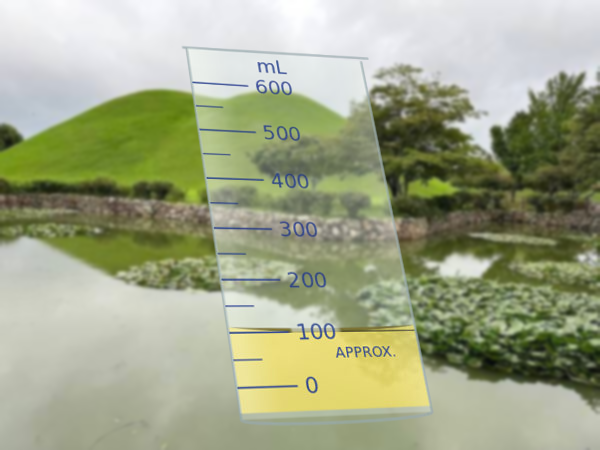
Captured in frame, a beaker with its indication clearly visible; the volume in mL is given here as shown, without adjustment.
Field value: 100 mL
